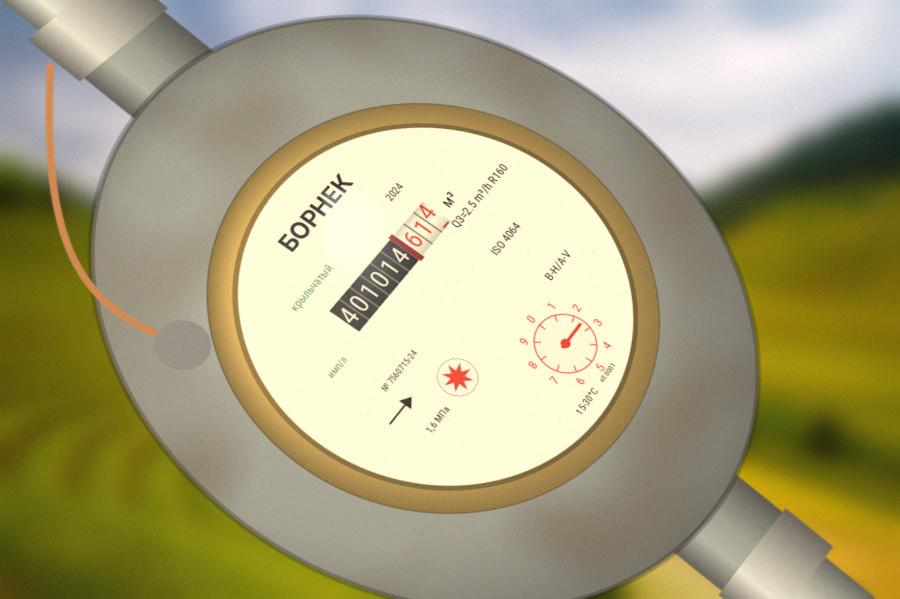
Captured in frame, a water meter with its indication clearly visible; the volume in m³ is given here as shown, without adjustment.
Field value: 401014.6142 m³
